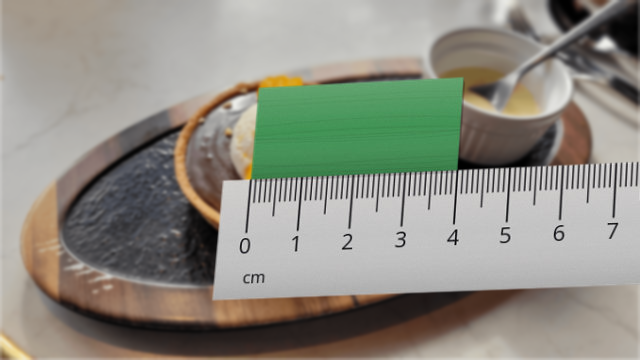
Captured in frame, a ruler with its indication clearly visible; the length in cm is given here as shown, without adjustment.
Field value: 4 cm
